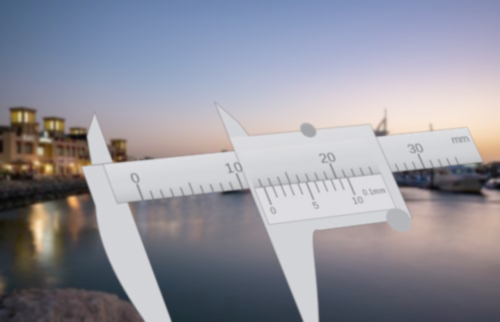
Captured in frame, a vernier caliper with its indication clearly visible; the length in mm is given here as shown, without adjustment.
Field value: 12.2 mm
